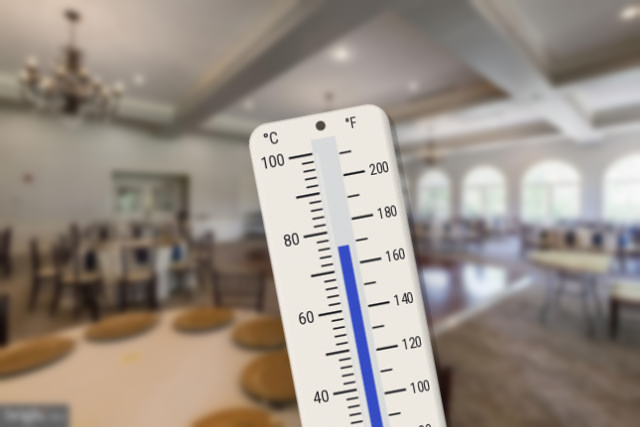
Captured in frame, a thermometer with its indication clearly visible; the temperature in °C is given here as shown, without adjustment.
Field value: 76 °C
